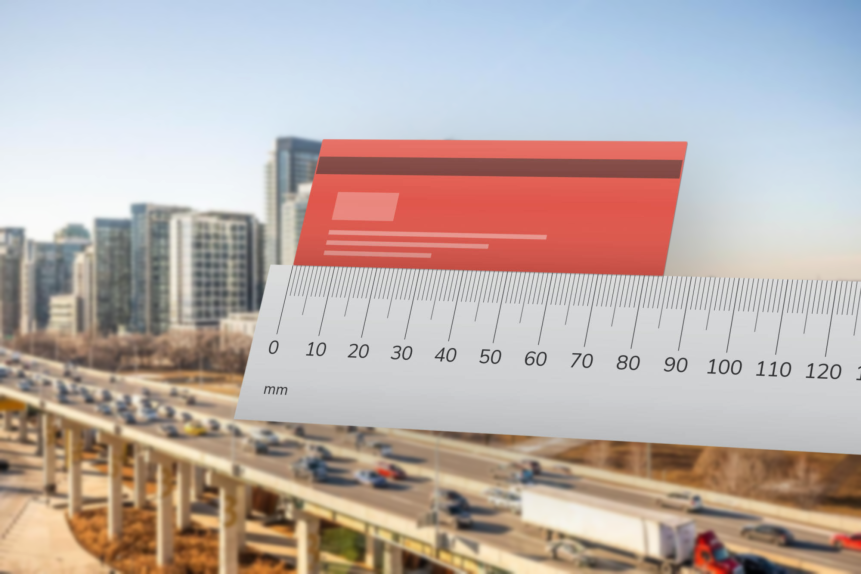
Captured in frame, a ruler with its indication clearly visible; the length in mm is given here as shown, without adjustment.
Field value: 84 mm
